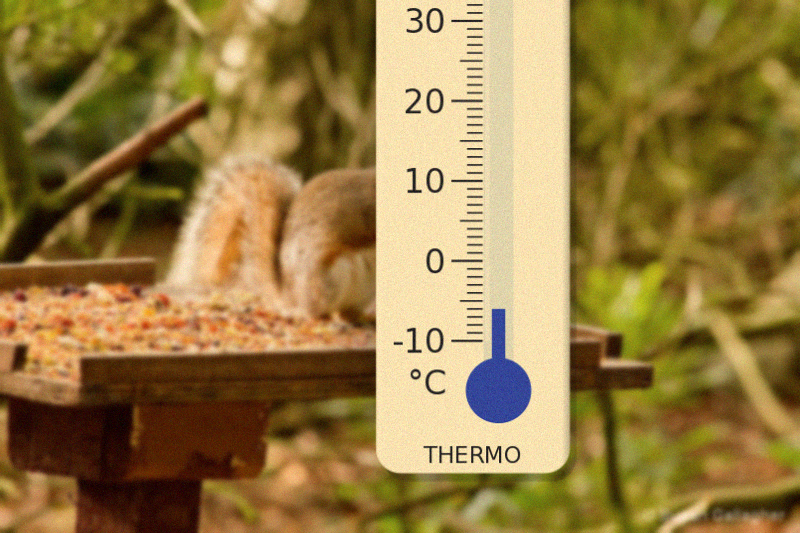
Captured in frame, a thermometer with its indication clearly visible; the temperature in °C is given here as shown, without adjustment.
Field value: -6 °C
